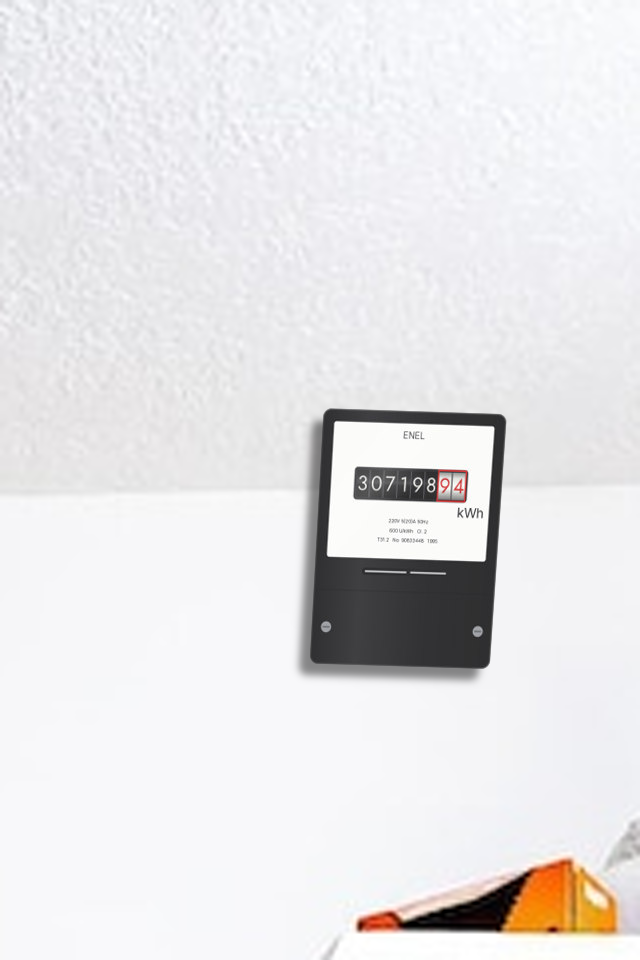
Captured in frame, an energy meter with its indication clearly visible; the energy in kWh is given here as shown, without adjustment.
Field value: 307198.94 kWh
